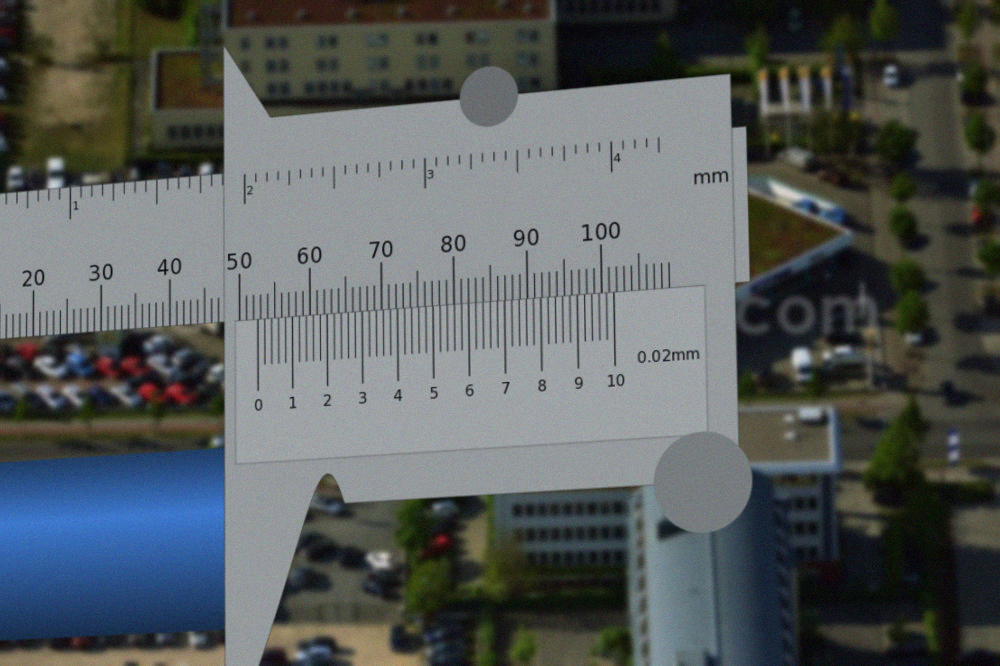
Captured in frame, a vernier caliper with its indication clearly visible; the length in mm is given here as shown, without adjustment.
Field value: 52.6 mm
